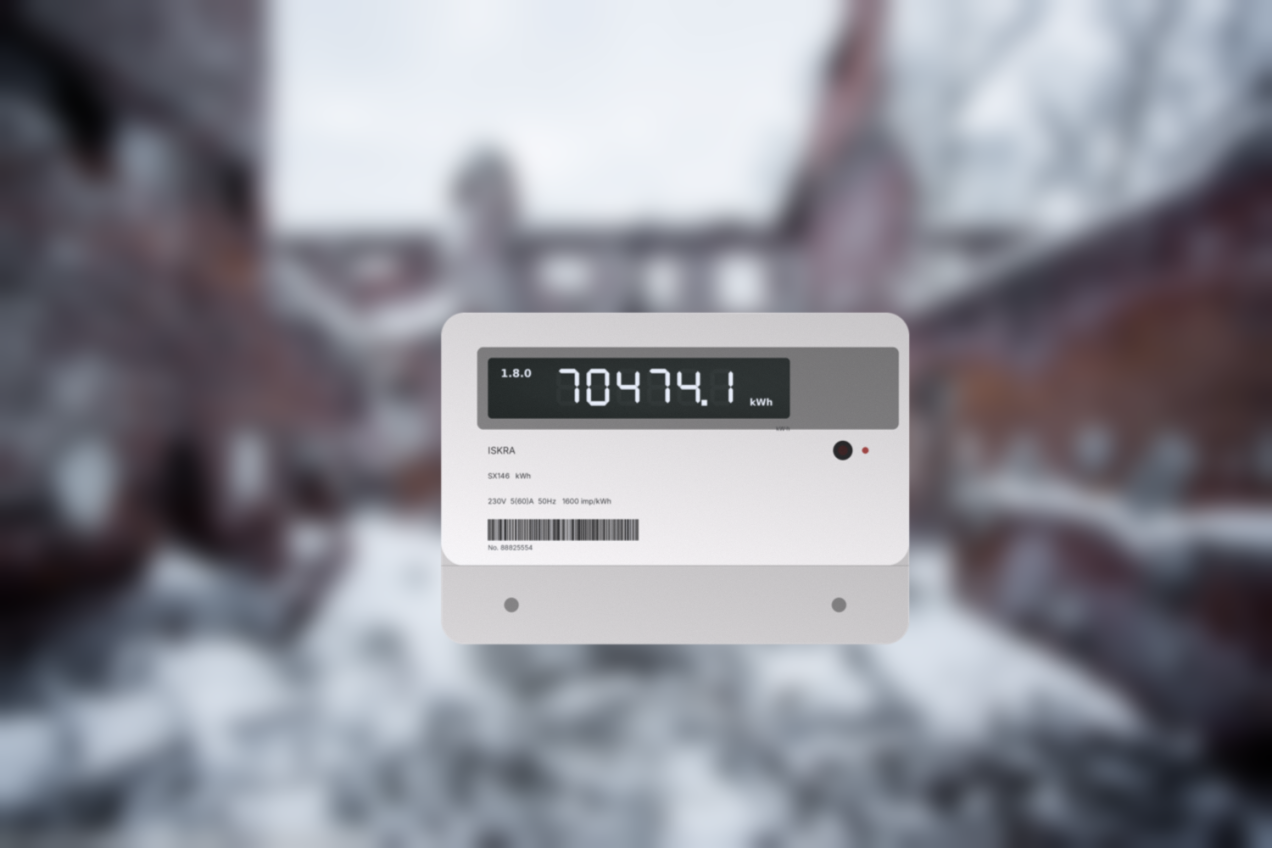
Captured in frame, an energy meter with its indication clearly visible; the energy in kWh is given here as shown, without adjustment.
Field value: 70474.1 kWh
